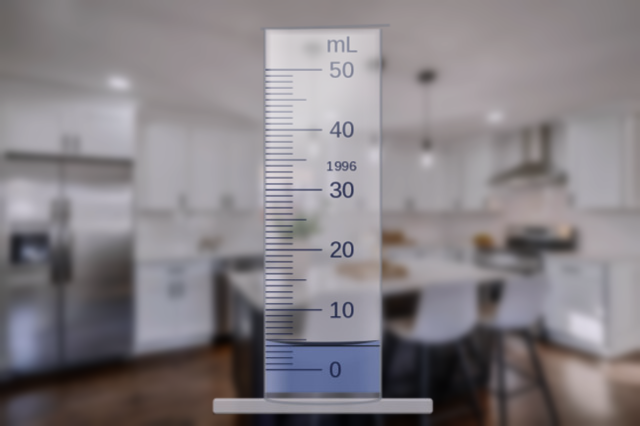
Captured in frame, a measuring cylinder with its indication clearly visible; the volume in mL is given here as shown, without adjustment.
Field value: 4 mL
